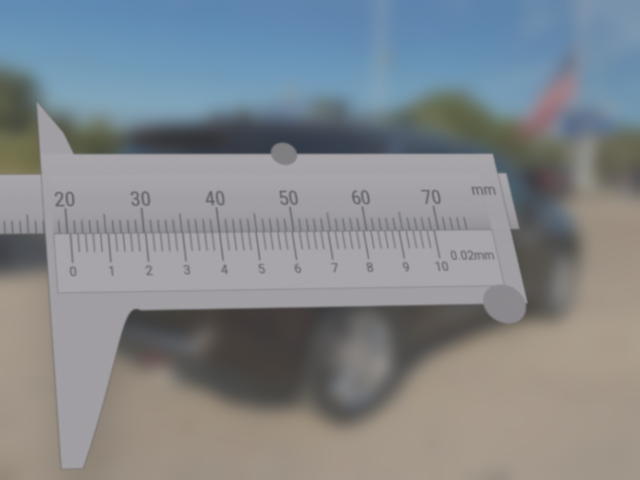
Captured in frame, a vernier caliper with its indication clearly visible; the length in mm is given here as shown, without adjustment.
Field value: 20.4 mm
